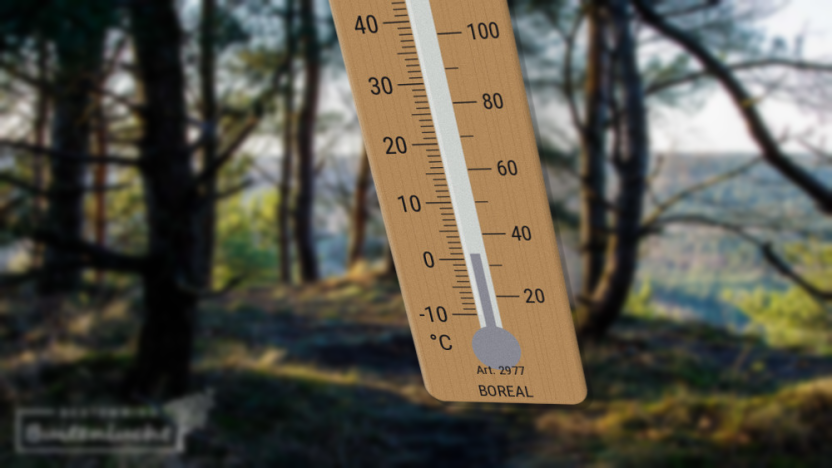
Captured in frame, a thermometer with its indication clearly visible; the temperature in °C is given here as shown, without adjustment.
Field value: 1 °C
